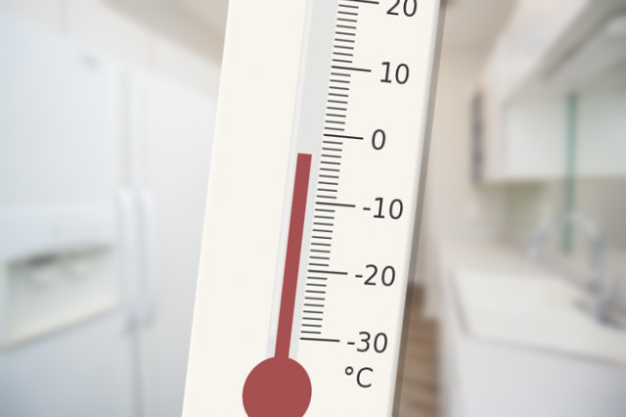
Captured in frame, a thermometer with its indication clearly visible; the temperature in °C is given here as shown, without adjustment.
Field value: -3 °C
